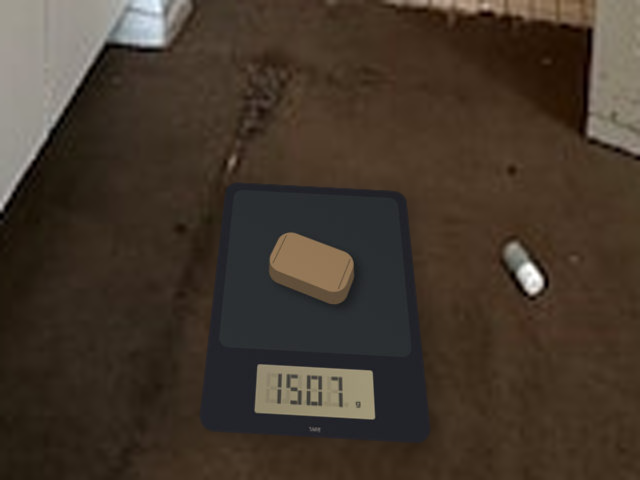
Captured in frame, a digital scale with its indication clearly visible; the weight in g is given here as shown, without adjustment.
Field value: 1507 g
